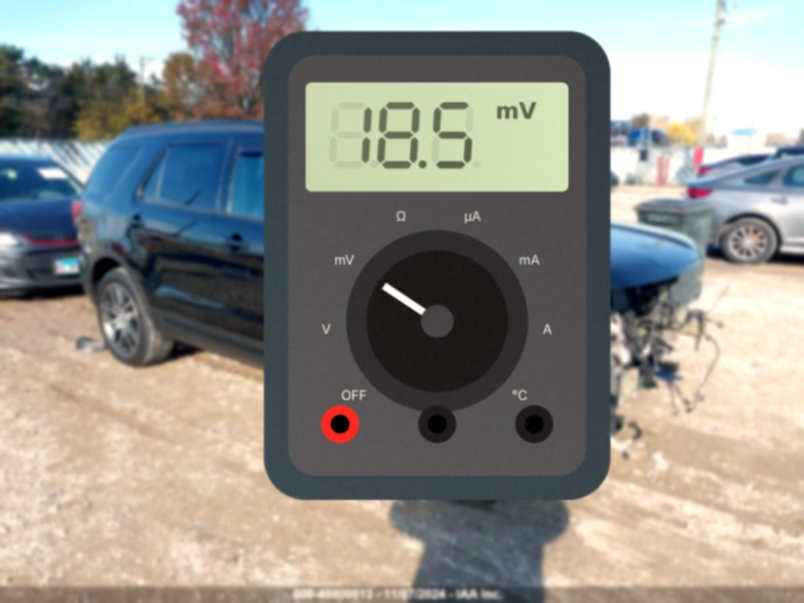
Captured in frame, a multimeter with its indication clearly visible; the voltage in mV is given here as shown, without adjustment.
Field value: 18.5 mV
